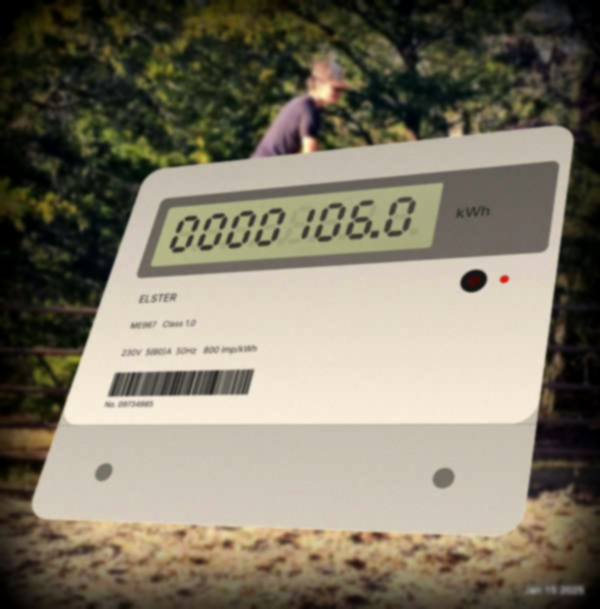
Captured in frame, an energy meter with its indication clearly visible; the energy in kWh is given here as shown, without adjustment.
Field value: 106.0 kWh
